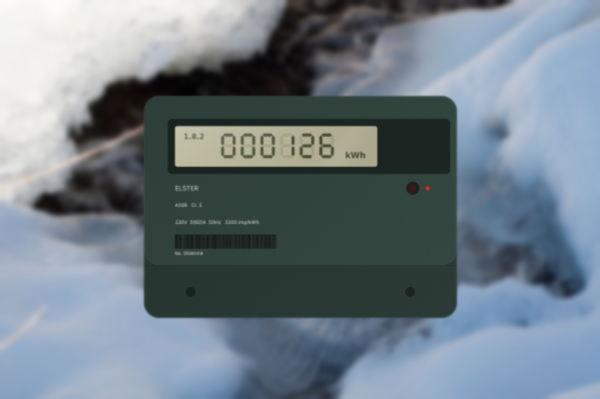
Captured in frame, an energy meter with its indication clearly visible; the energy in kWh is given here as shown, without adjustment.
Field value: 126 kWh
